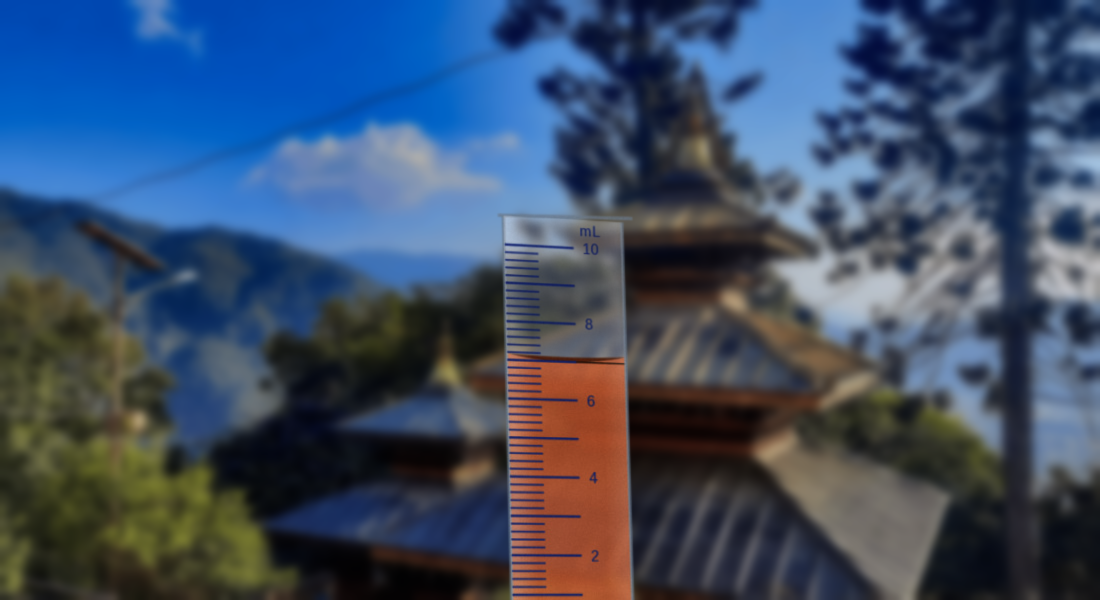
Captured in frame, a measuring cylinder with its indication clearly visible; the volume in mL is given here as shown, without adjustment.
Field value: 7 mL
